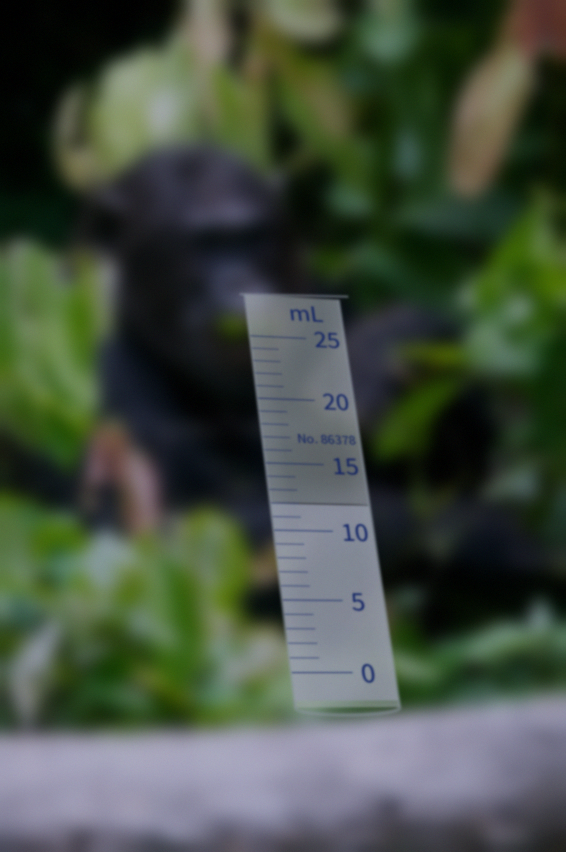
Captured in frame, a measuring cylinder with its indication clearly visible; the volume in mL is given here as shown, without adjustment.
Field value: 12 mL
